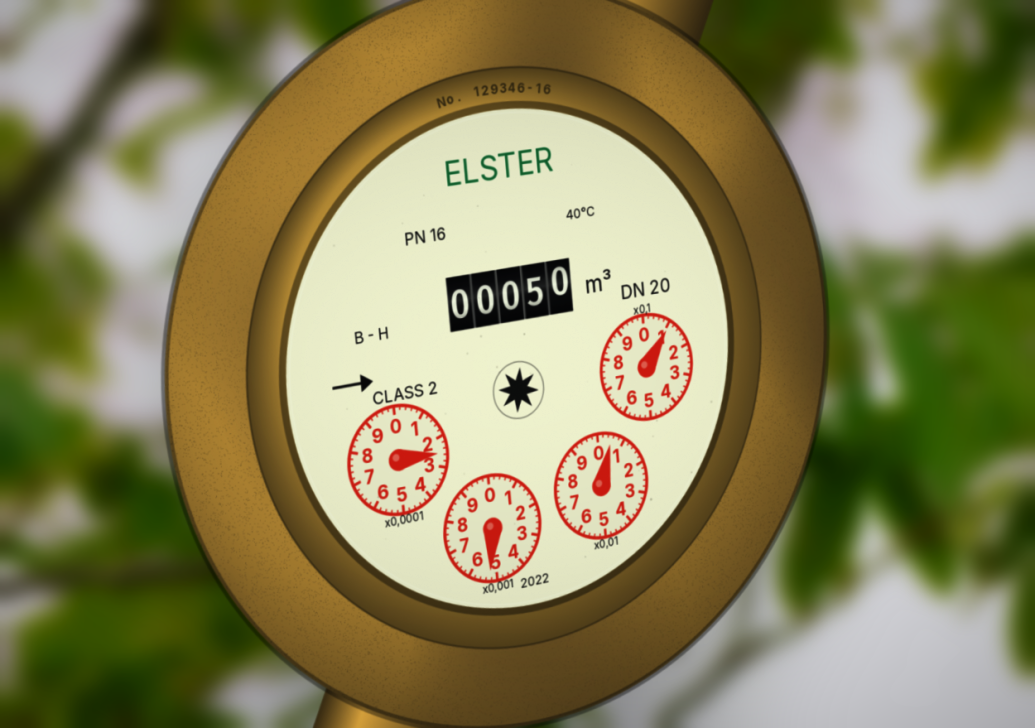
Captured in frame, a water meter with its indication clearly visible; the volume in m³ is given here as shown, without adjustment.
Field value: 50.1052 m³
